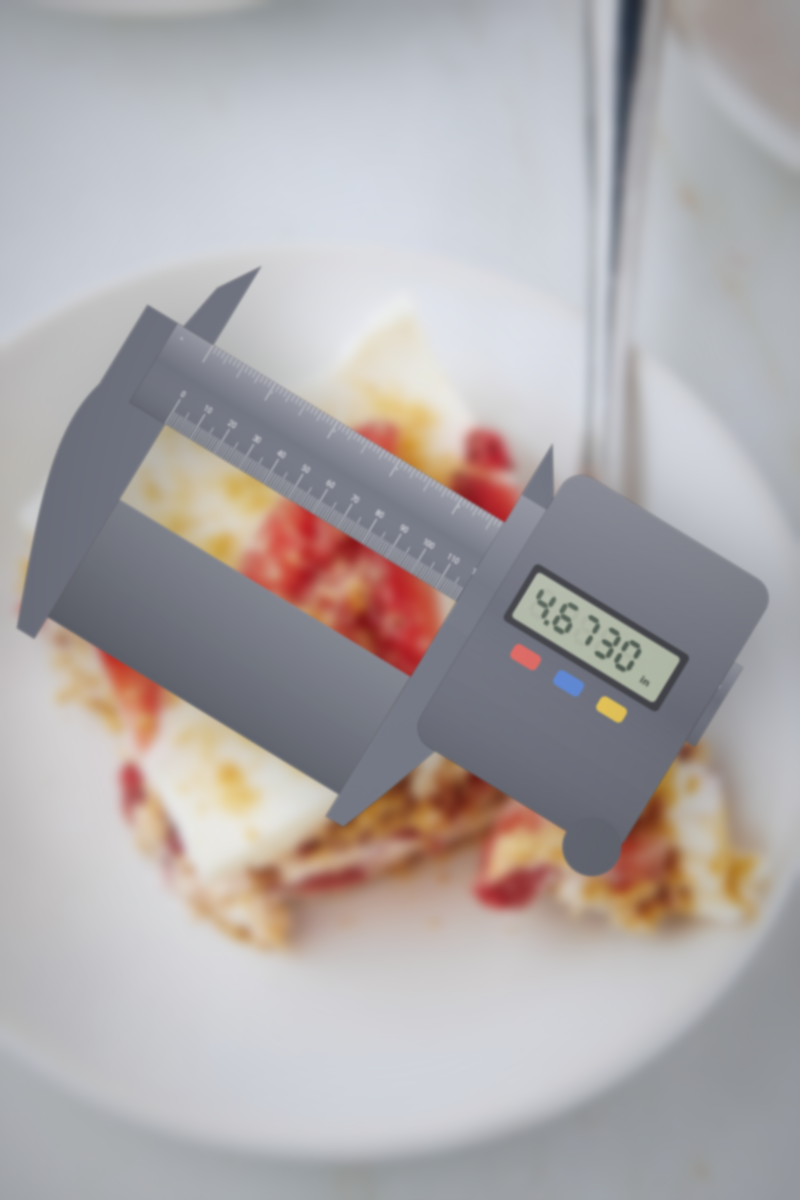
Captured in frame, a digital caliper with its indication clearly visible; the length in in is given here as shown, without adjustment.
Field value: 4.6730 in
